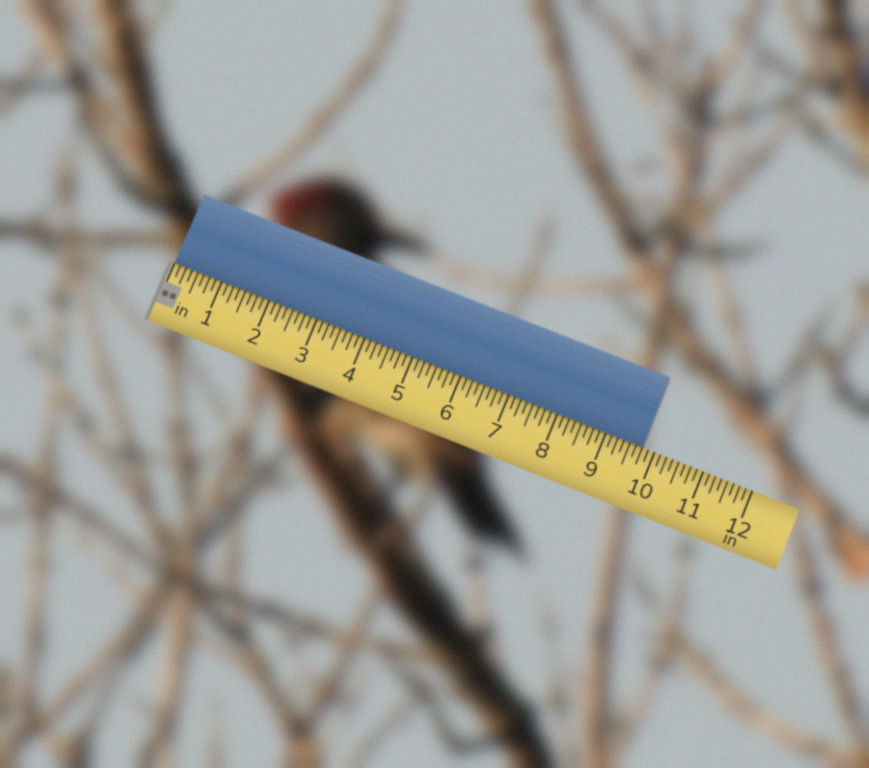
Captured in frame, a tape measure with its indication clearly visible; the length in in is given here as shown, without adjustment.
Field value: 9.75 in
